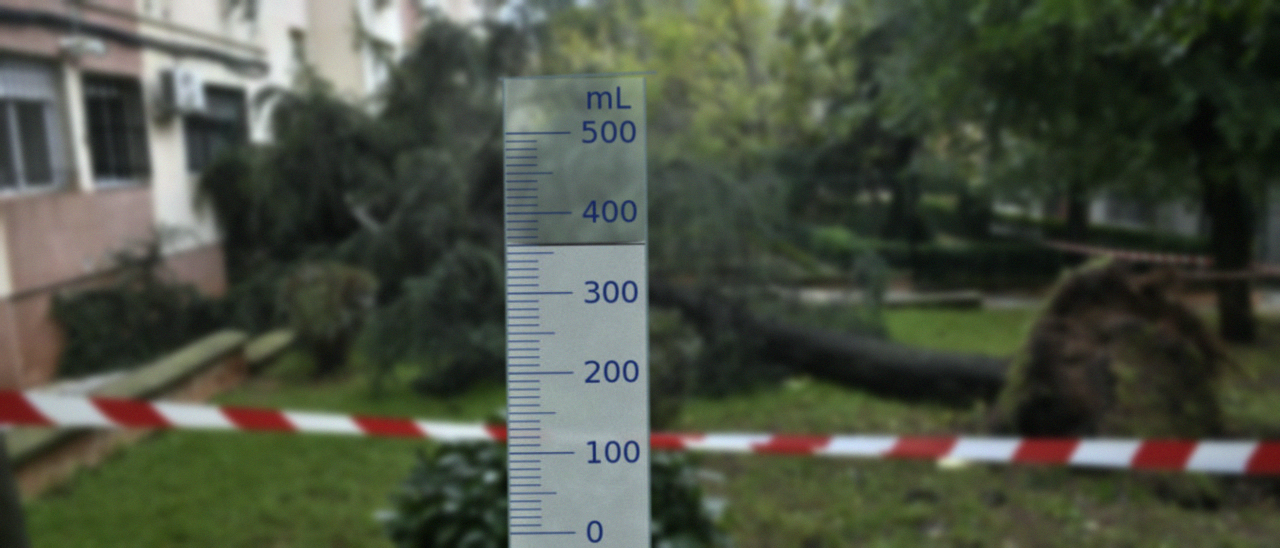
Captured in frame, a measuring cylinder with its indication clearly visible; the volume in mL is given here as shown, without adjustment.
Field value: 360 mL
